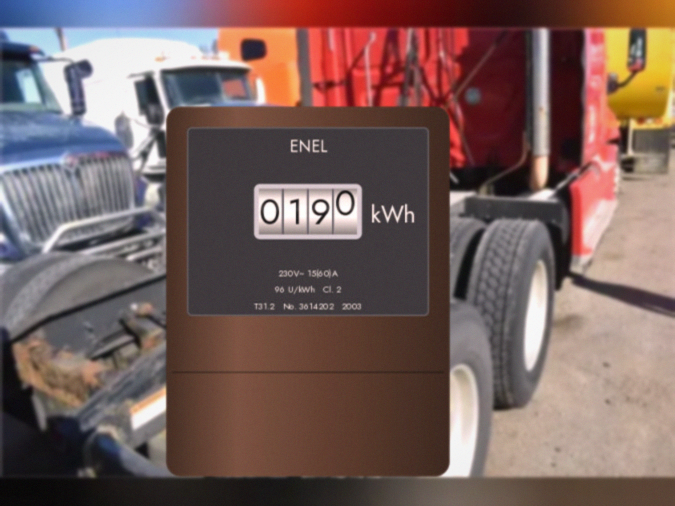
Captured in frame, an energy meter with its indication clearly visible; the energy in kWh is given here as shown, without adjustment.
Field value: 190 kWh
